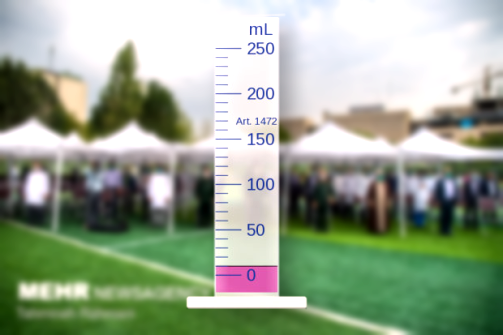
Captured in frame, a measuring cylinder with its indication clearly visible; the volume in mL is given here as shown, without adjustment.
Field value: 10 mL
